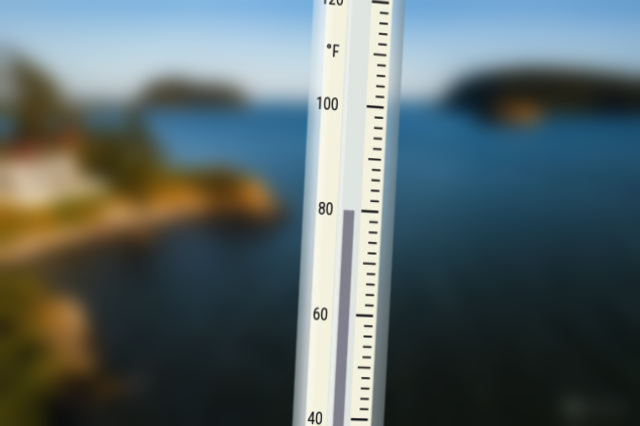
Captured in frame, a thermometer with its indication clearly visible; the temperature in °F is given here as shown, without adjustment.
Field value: 80 °F
